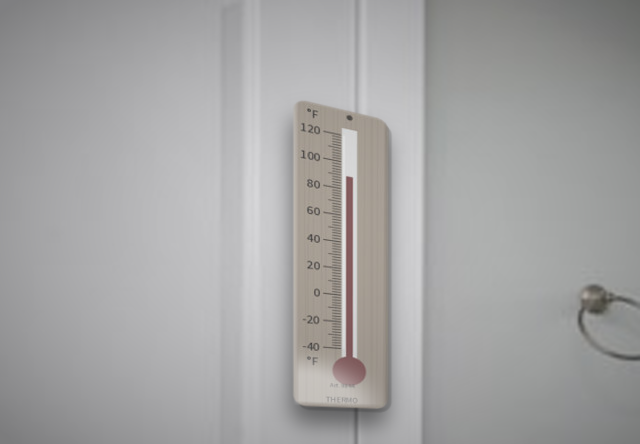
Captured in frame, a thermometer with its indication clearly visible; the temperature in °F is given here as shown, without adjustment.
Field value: 90 °F
